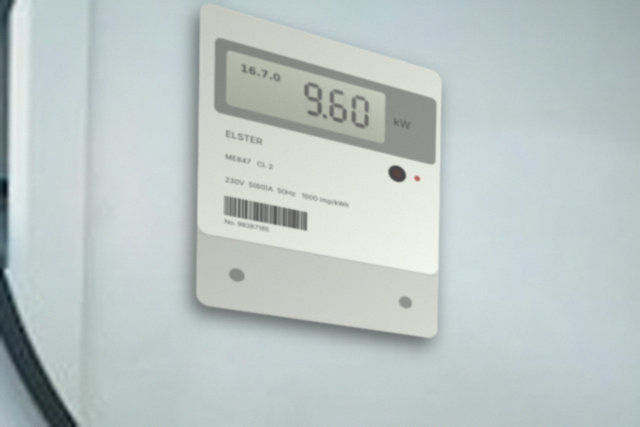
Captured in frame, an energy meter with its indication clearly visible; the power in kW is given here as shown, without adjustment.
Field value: 9.60 kW
